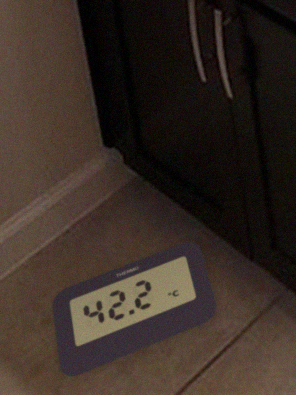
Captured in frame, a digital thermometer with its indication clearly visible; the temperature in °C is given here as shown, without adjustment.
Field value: 42.2 °C
